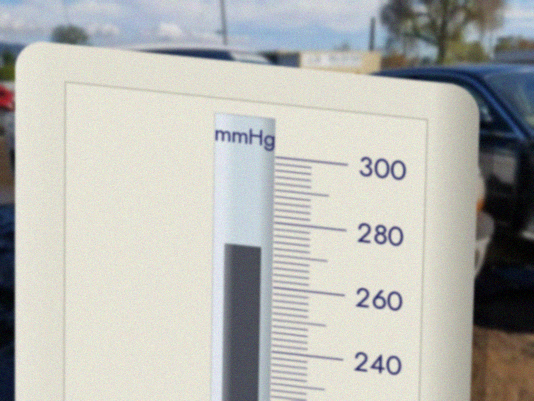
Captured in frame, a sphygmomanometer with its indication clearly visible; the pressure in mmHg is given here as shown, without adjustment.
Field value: 272 mmHg
